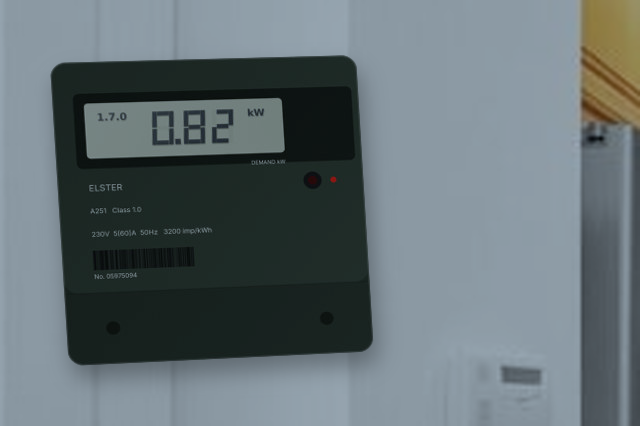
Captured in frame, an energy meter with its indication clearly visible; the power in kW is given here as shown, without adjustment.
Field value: 0.82 kW
